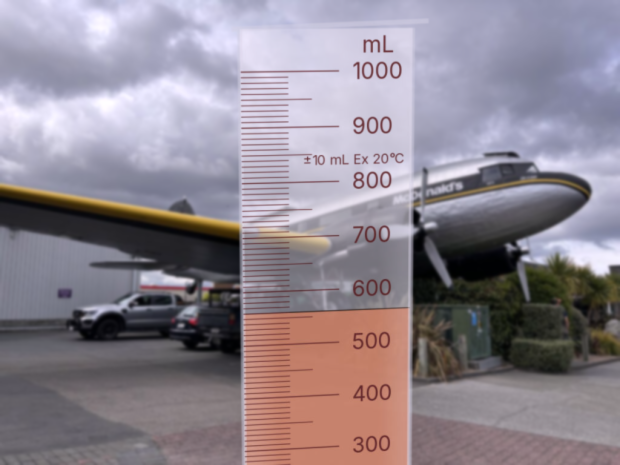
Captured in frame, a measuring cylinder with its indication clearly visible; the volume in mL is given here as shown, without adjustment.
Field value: 560 mL
